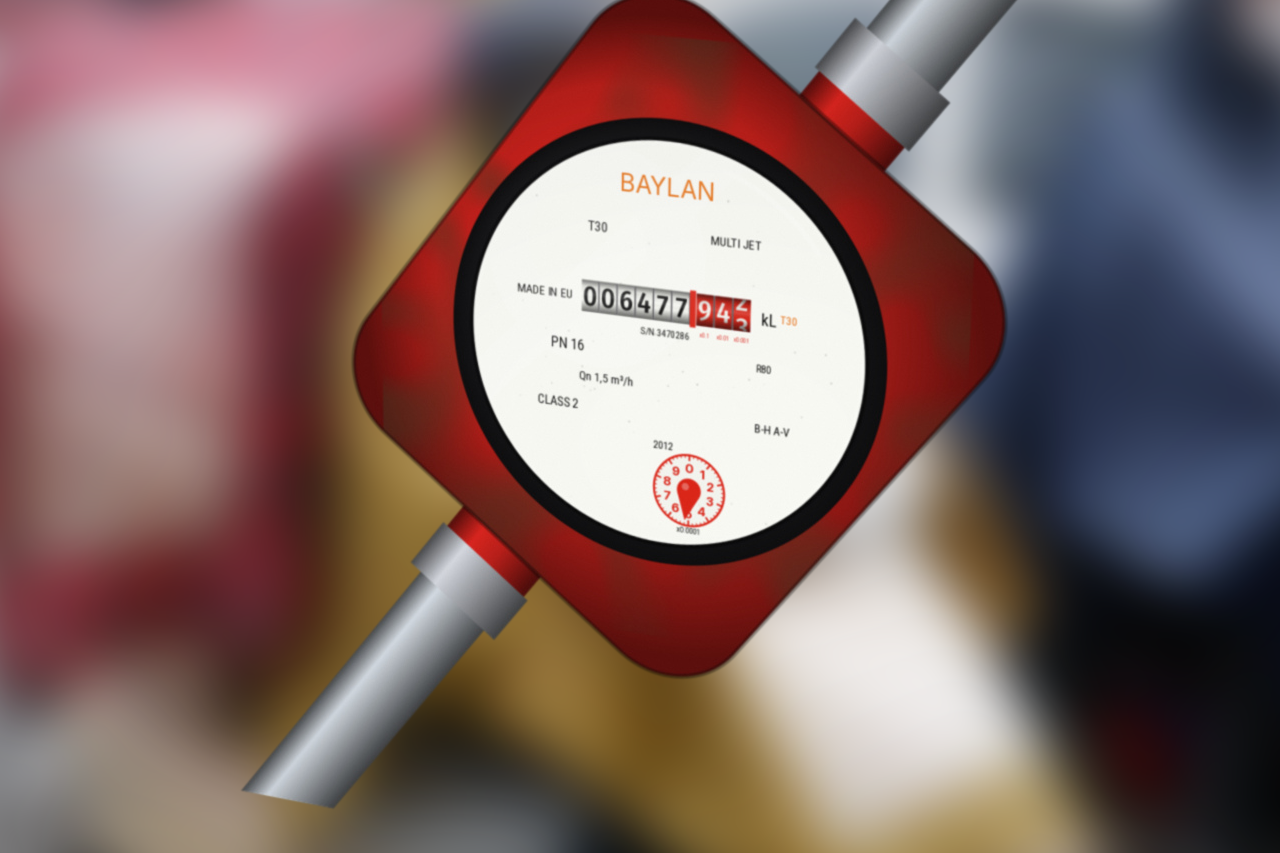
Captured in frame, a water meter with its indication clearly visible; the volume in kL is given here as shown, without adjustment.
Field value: 6477.9425 kL
